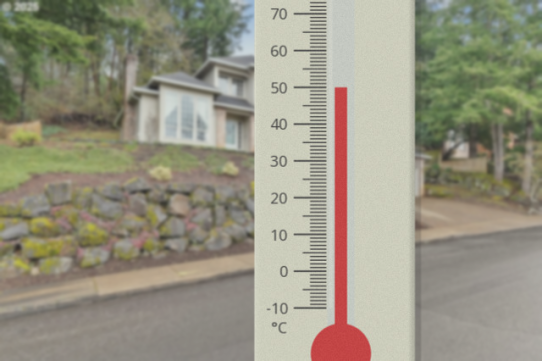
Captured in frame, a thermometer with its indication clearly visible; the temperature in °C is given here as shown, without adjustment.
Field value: 50 °C
